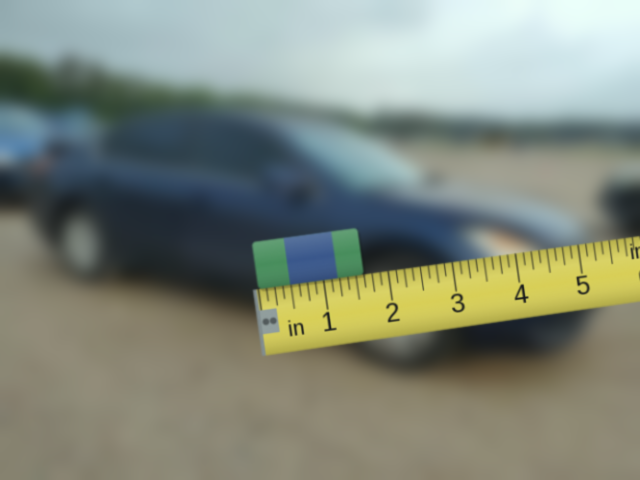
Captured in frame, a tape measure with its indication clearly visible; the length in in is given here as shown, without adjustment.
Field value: 1.625 in
